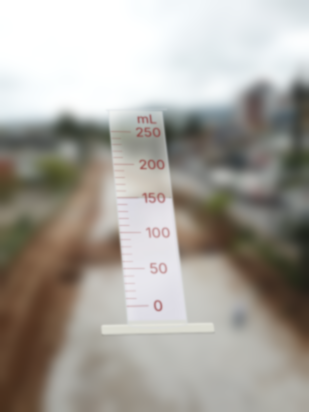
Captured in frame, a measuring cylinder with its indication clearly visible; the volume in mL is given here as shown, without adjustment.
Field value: 150 mL
